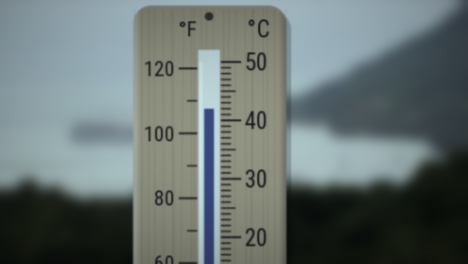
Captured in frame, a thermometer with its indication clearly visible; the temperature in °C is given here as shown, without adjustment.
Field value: 42 °C
